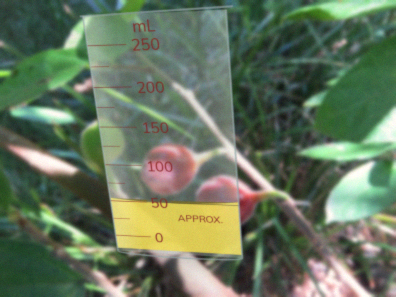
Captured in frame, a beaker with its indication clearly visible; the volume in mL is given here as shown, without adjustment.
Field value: 50 mL
